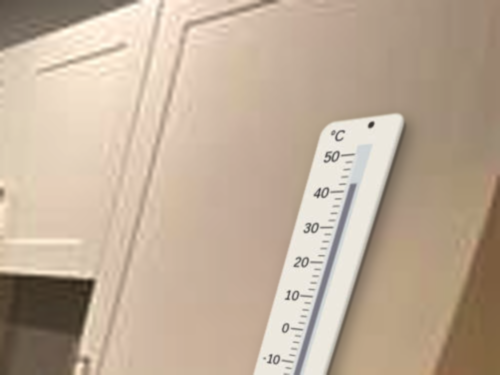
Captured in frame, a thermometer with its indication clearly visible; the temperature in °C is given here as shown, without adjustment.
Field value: 42 °C
